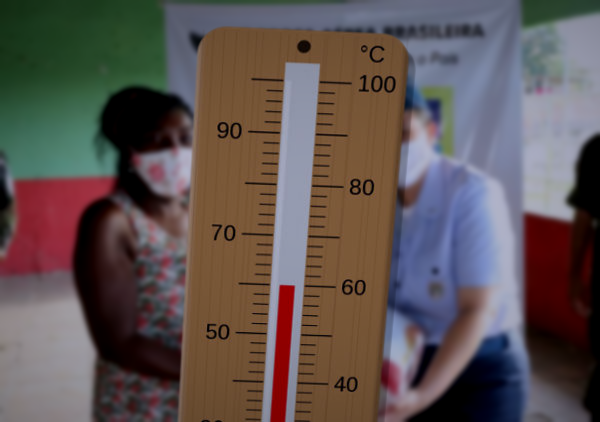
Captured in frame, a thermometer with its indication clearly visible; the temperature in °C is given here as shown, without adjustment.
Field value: 60 °C
